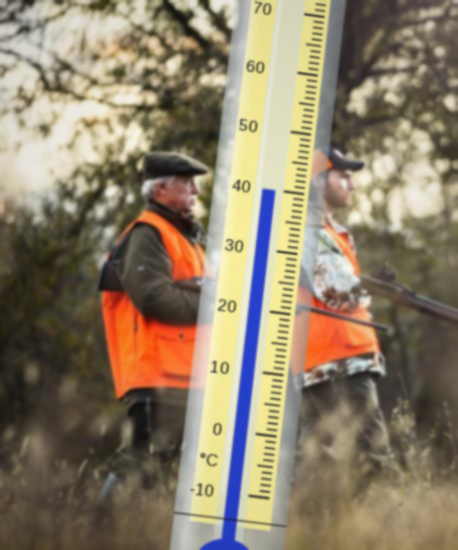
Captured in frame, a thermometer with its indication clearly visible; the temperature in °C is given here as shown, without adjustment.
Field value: 40 °C
